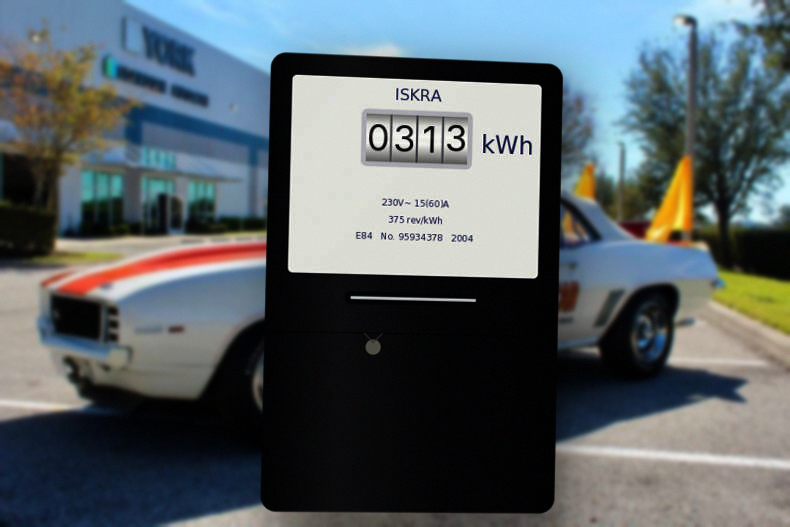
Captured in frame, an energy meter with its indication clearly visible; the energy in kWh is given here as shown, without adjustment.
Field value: 313 kWh
